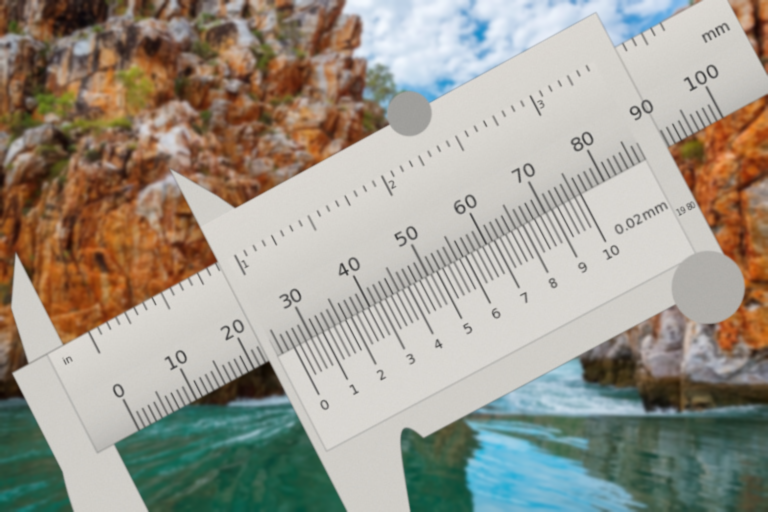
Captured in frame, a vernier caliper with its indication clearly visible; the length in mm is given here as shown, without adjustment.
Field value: 27.0 mm
